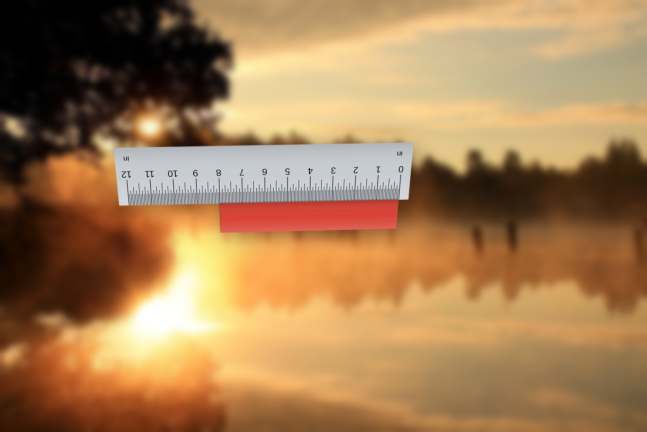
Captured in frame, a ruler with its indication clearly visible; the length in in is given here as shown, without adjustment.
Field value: 8 in
